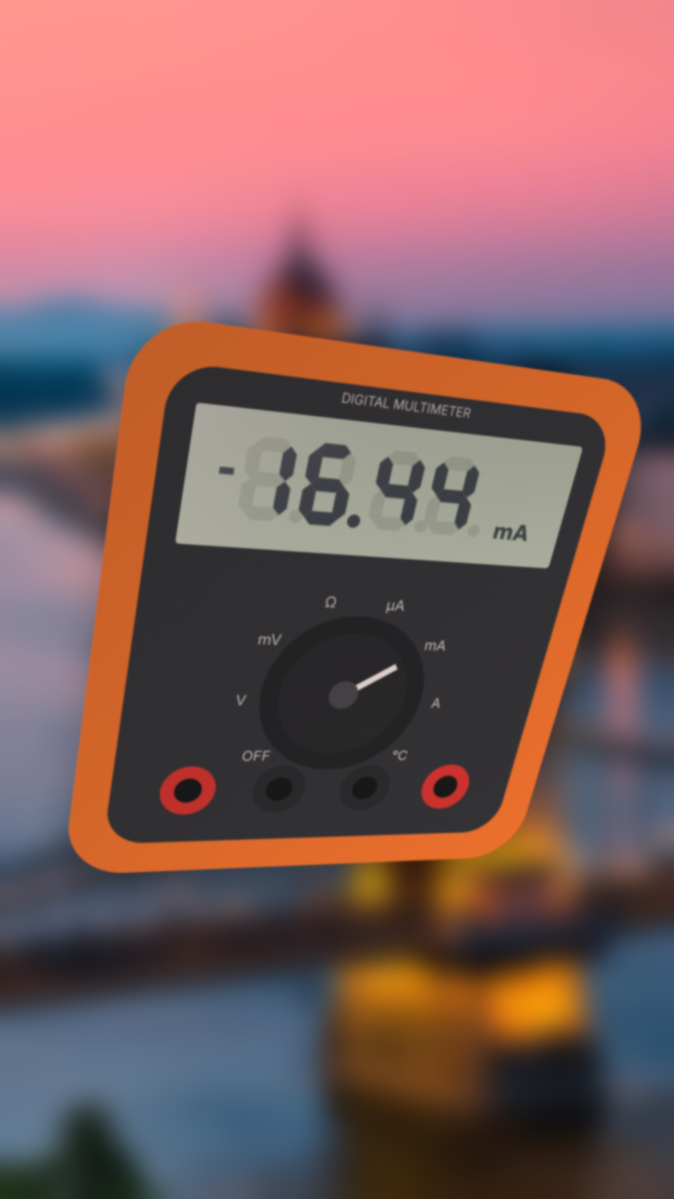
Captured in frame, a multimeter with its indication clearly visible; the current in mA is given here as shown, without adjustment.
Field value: -16.44 mA
